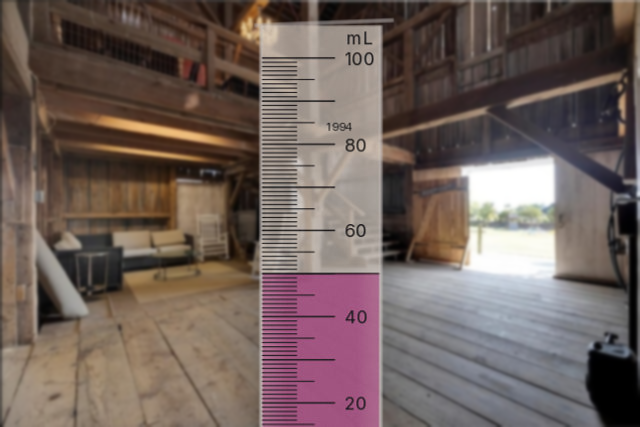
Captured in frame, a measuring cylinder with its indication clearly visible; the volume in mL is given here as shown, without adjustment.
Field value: 50 mL
